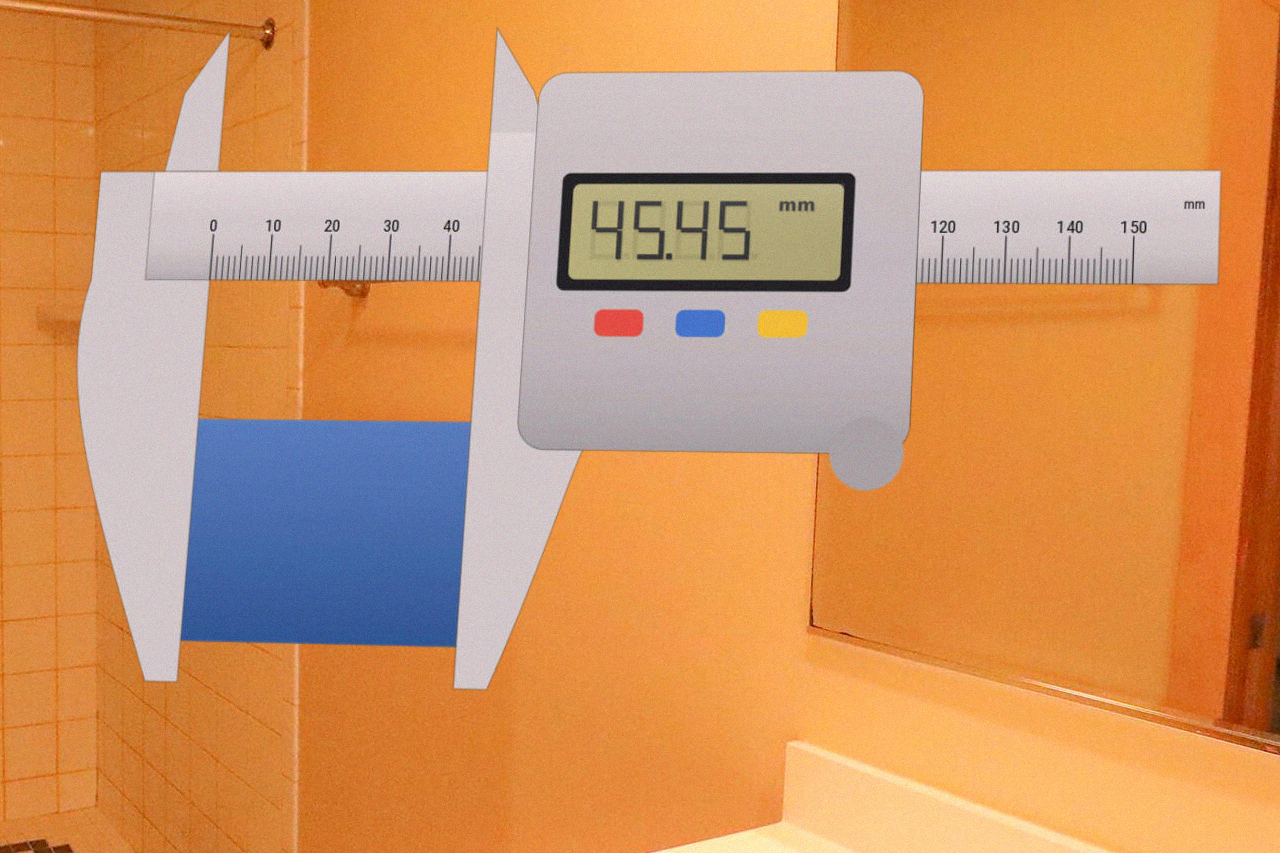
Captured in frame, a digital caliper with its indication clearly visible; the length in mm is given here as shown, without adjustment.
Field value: 45.45 mm
